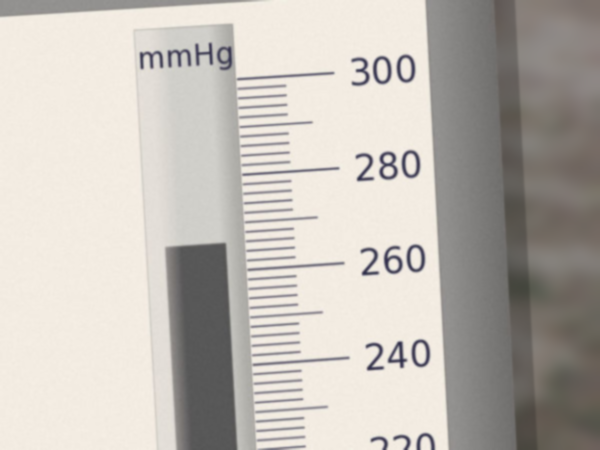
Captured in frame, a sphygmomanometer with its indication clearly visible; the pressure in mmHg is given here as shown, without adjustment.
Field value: 266 mmHg
